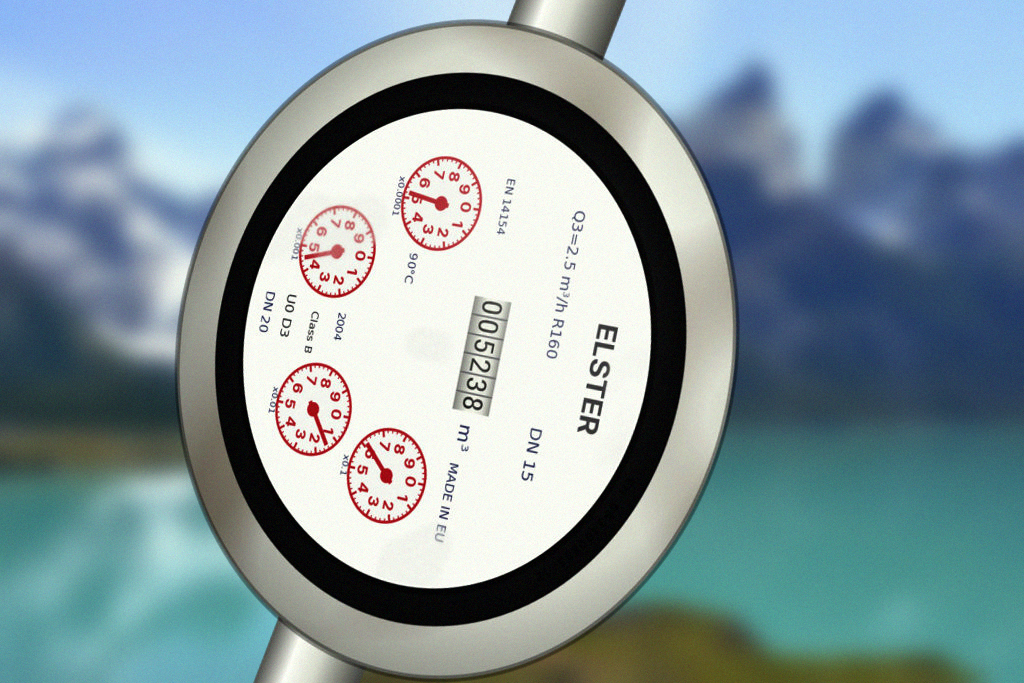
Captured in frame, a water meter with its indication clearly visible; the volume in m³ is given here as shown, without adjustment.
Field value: 5238.6145 m³
